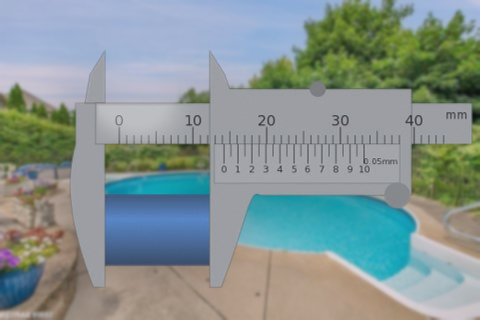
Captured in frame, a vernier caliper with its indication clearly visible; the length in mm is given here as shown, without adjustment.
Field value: 14.2 mm
